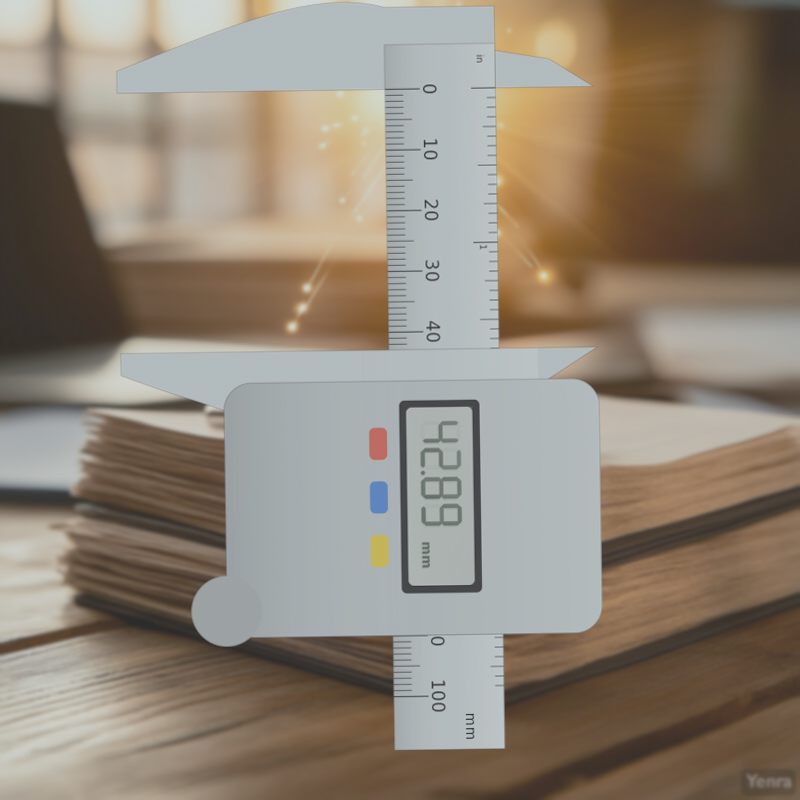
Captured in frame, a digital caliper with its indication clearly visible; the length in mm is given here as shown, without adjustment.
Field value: 42.89 mm
